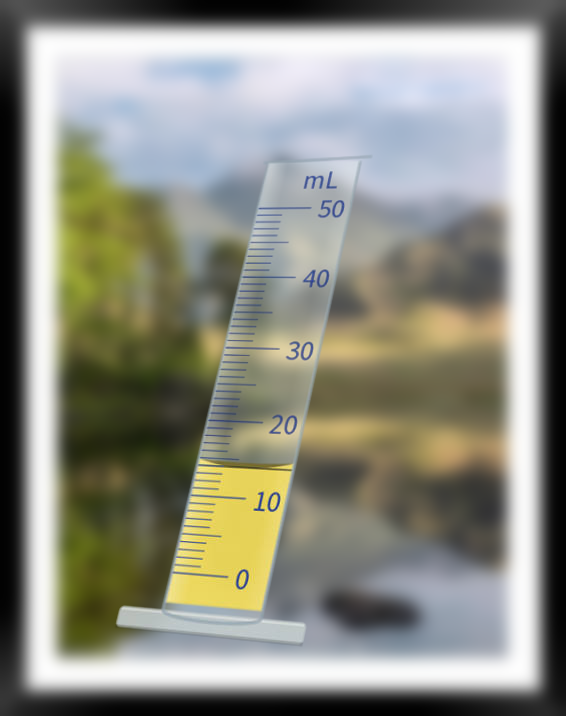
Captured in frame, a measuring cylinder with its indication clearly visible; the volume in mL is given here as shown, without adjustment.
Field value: 14 mL
